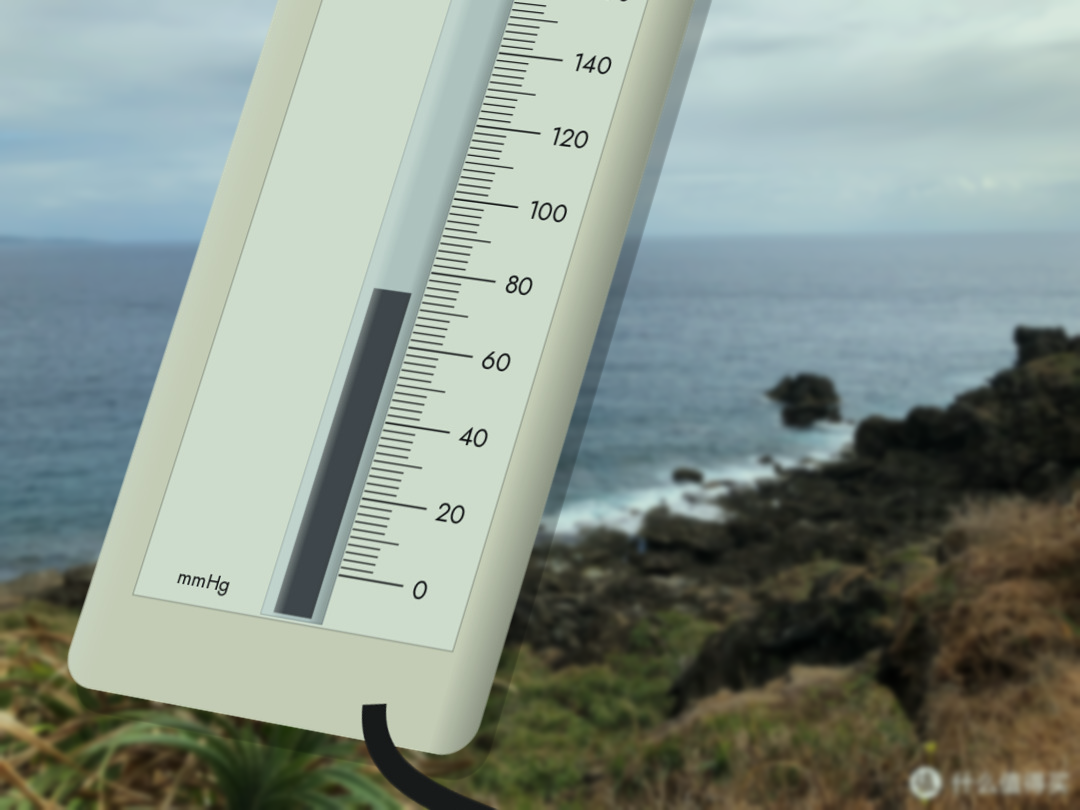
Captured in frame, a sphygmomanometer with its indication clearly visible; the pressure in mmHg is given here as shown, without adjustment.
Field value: 74 mmHg
